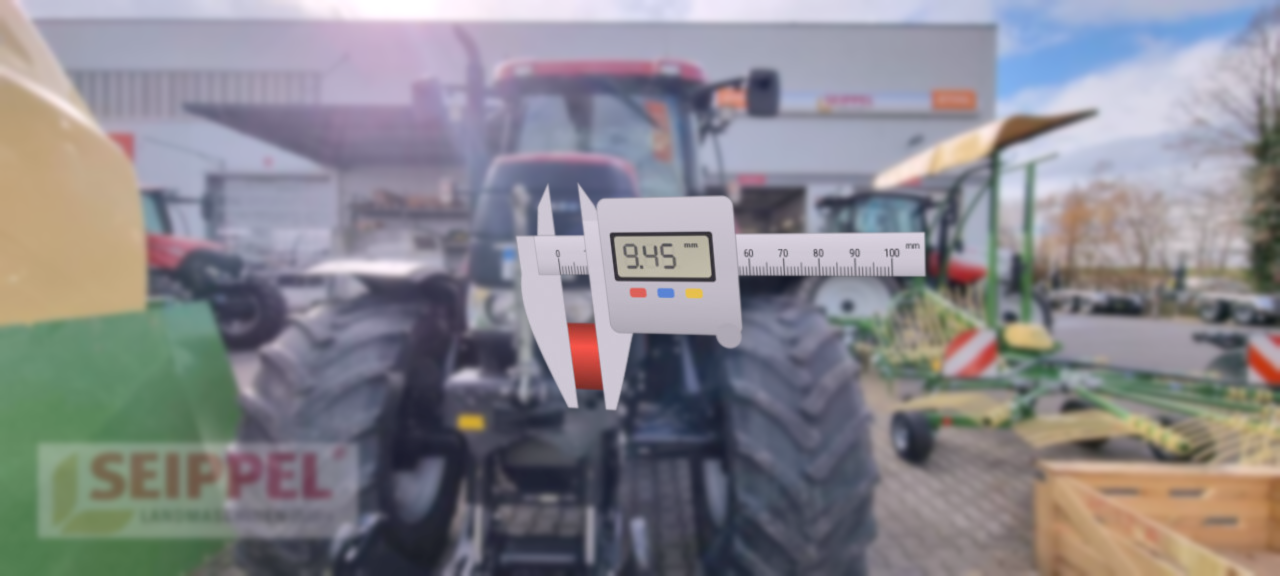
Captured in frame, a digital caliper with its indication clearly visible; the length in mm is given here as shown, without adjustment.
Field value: 9.45 mm
